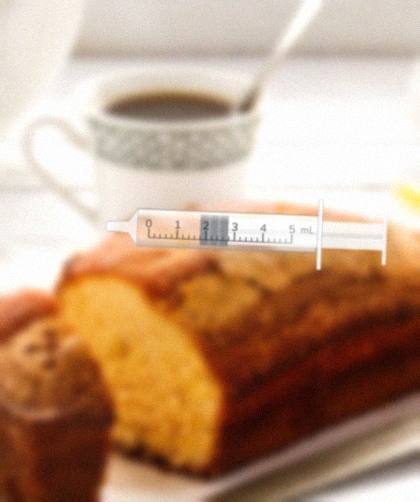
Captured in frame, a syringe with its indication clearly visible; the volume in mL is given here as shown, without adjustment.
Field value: 1.8 mL
